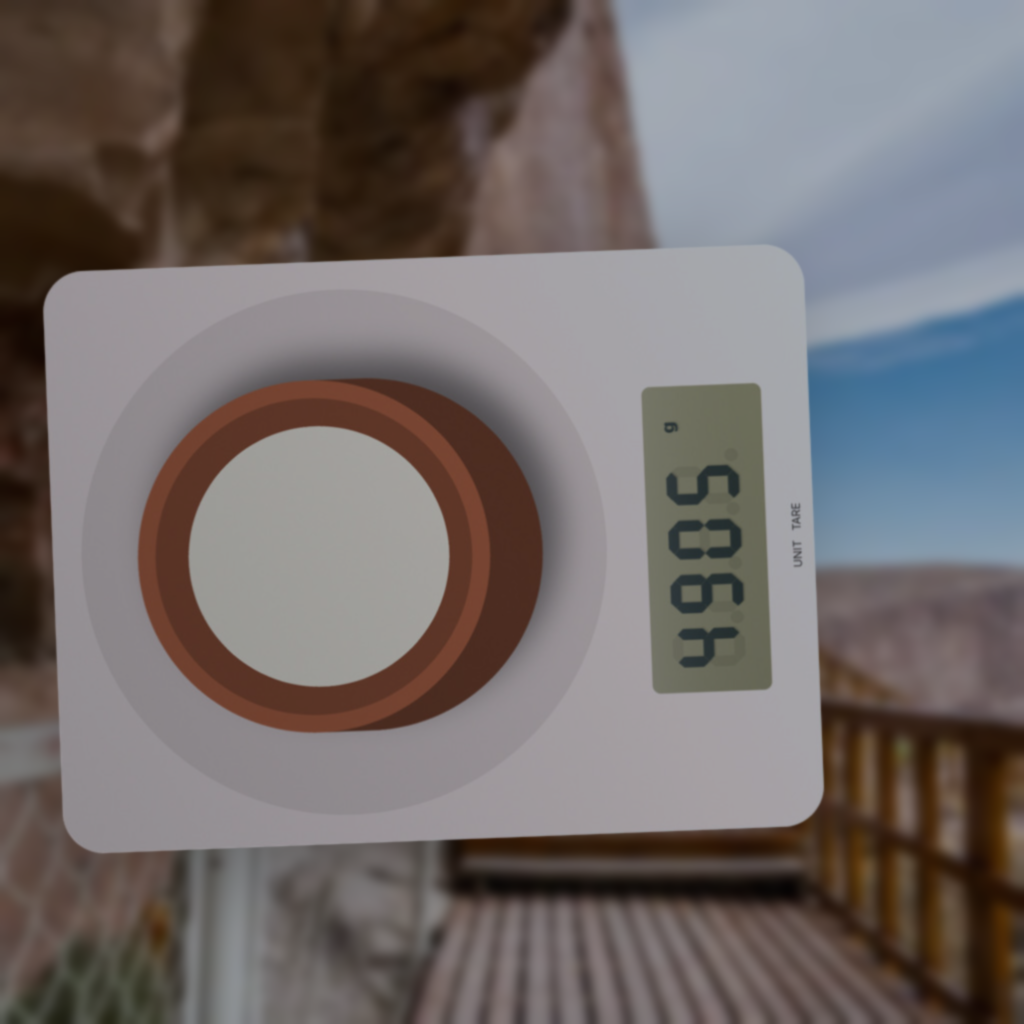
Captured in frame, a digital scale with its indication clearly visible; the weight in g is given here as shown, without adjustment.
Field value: 4905 g
